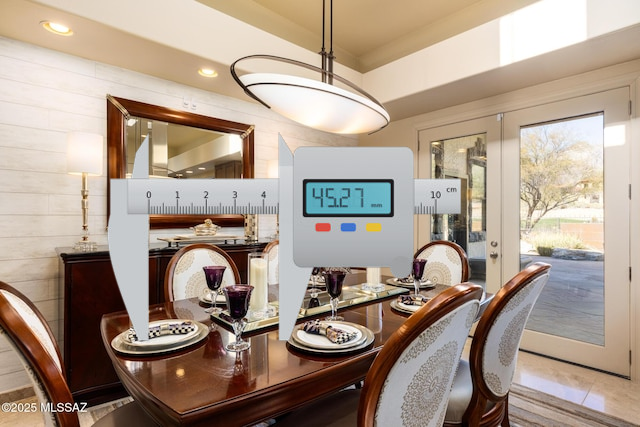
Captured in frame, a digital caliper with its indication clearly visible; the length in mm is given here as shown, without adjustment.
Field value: 45.27 mm
